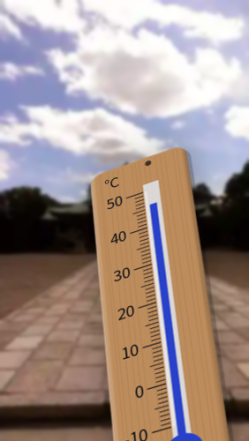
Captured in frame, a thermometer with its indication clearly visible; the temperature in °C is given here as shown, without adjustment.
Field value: 46 °C
